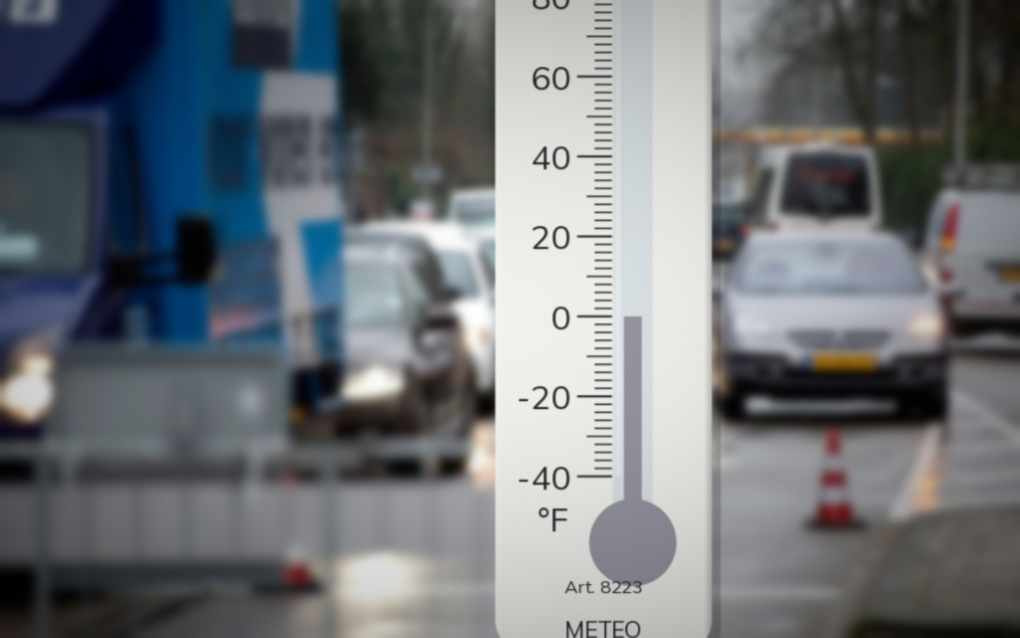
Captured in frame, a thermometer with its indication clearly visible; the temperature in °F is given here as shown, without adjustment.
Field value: 0 °F
